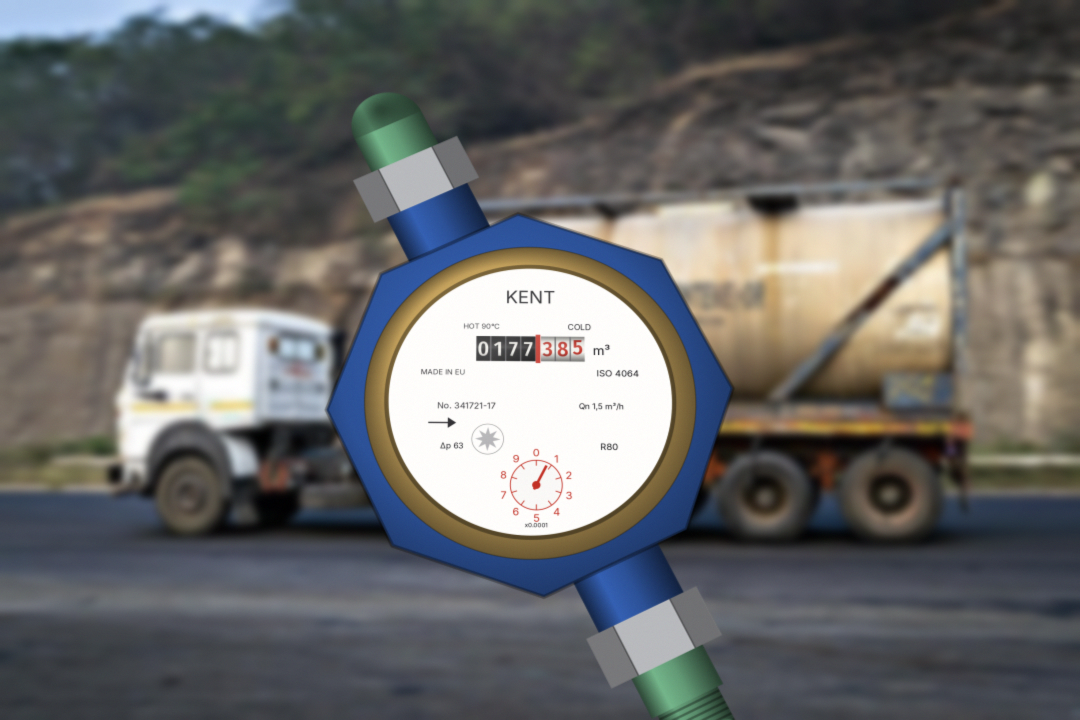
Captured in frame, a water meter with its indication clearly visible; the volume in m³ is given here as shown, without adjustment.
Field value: 177.3850 m³
